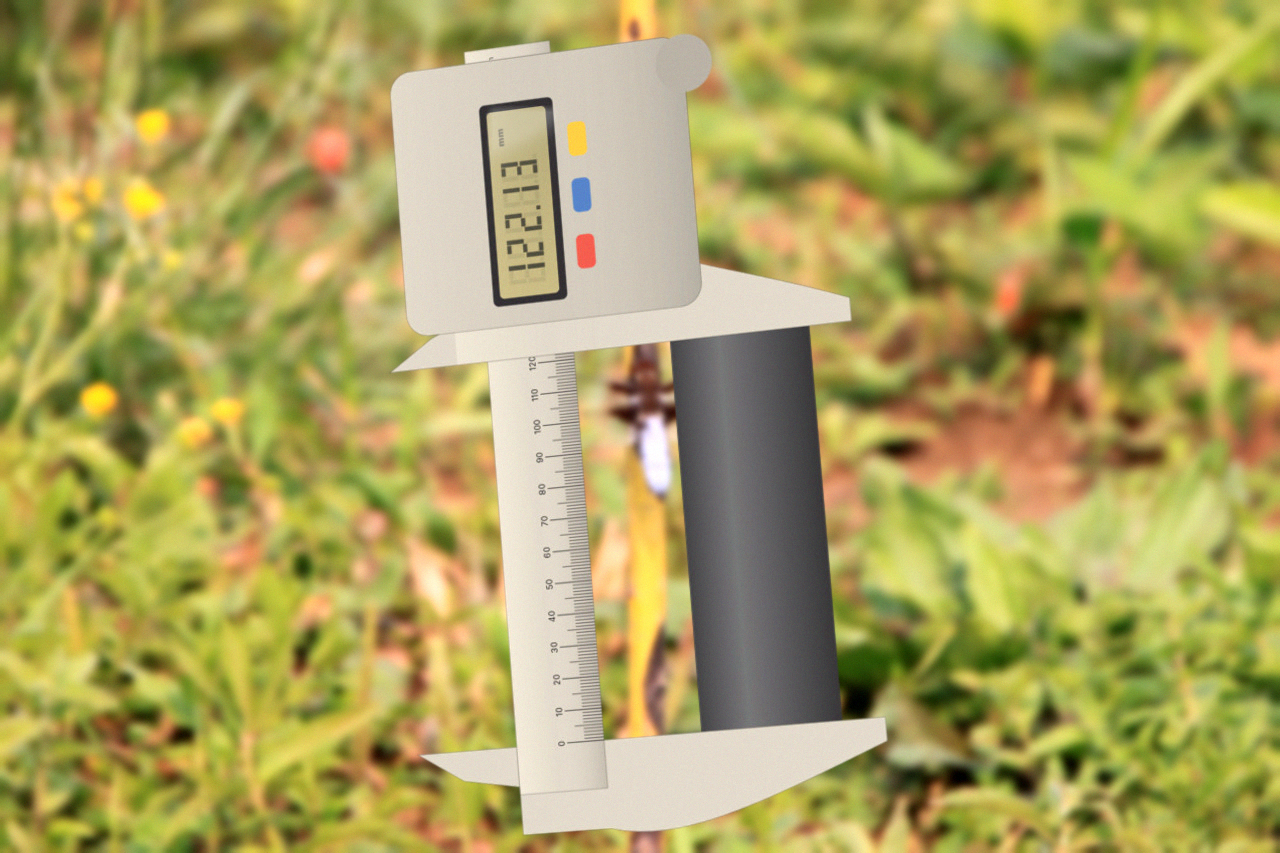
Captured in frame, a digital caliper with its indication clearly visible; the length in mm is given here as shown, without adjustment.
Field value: 122.13 mm
